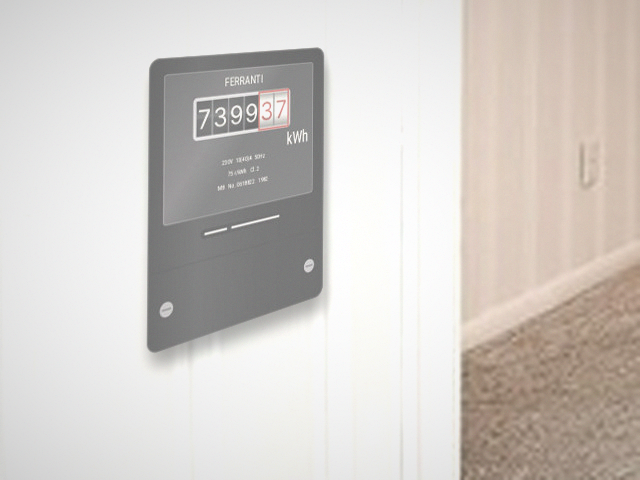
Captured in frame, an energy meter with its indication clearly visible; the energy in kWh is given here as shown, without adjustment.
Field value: 7399.37 kWh
